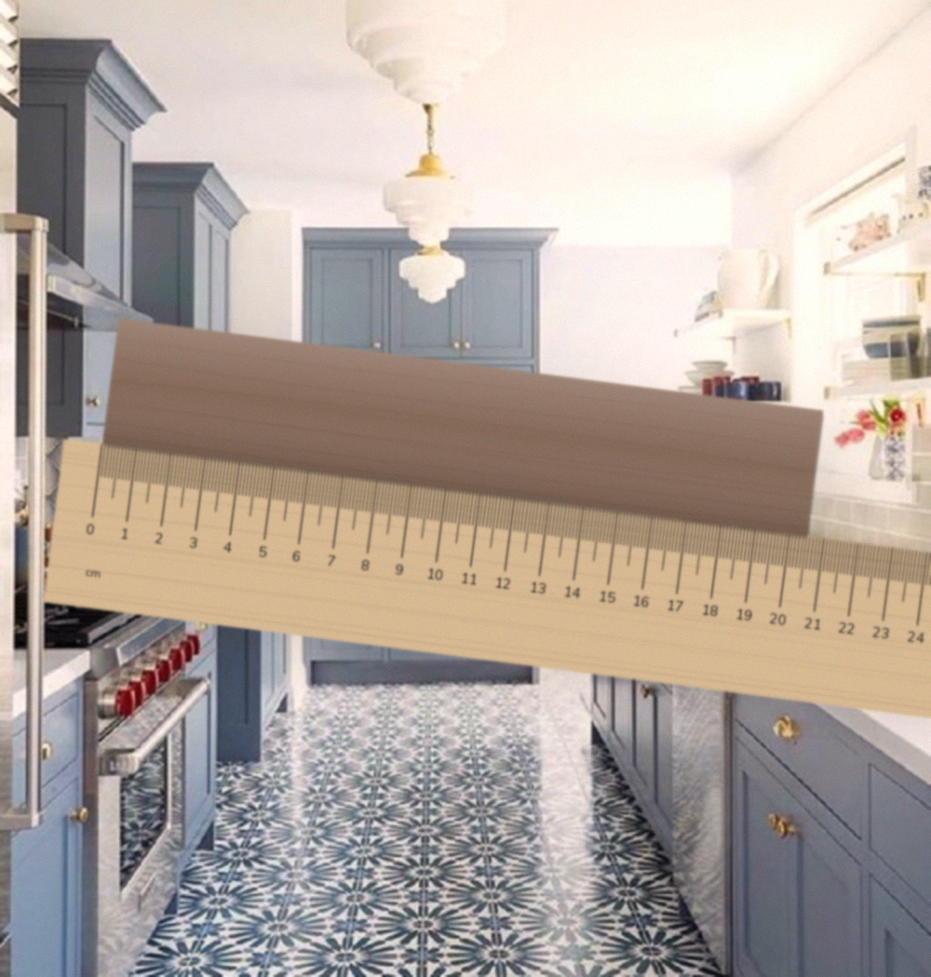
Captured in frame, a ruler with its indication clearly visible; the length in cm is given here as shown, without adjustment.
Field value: 20.5 cm
